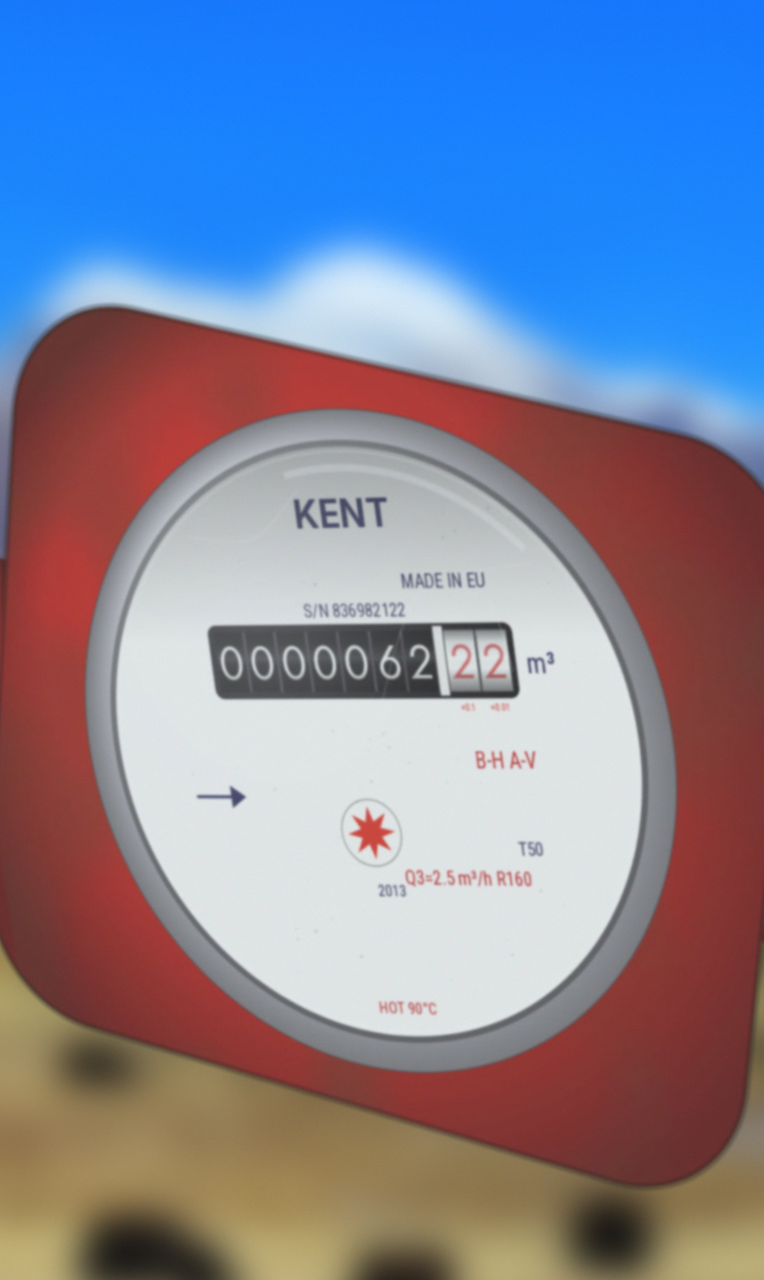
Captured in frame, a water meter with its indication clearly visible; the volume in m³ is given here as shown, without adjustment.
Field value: 62.22 m³
